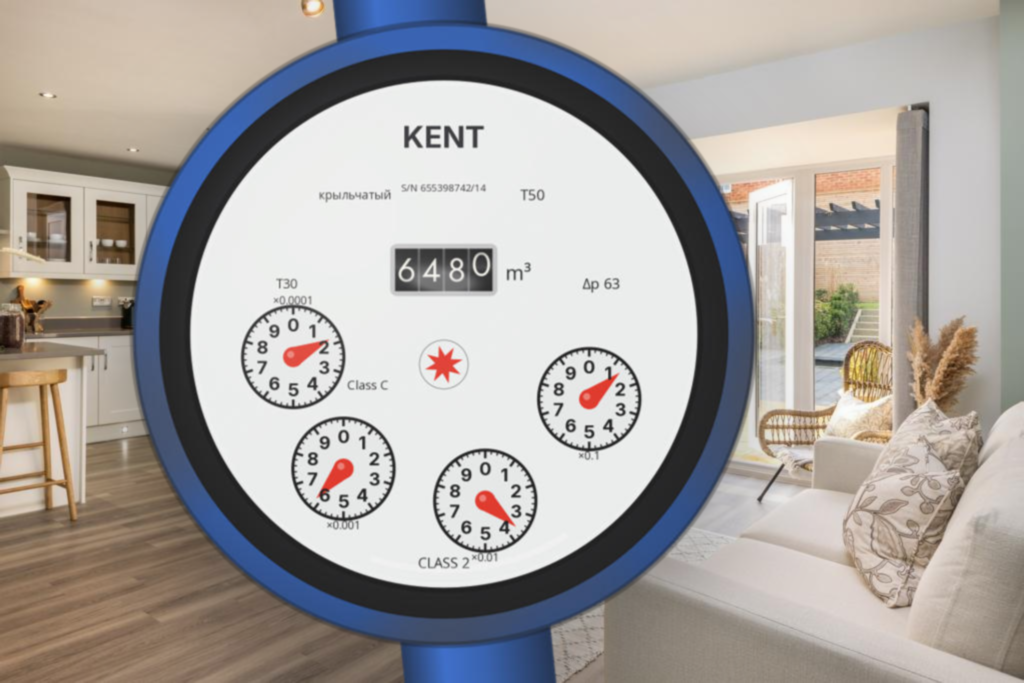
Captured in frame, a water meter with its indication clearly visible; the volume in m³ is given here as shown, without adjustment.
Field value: 6480.1361 m³
